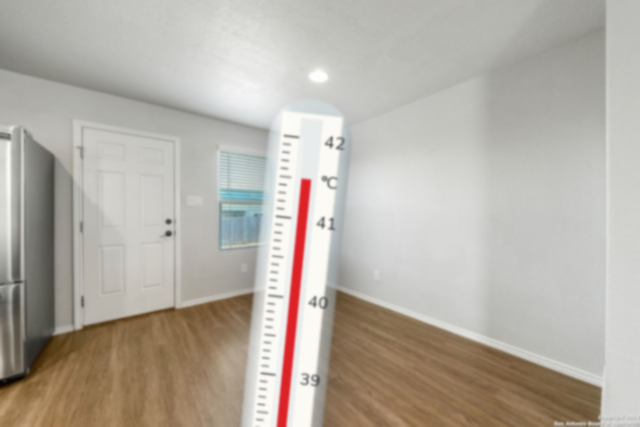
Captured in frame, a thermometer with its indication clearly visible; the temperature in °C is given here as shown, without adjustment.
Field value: 41.5 °C
